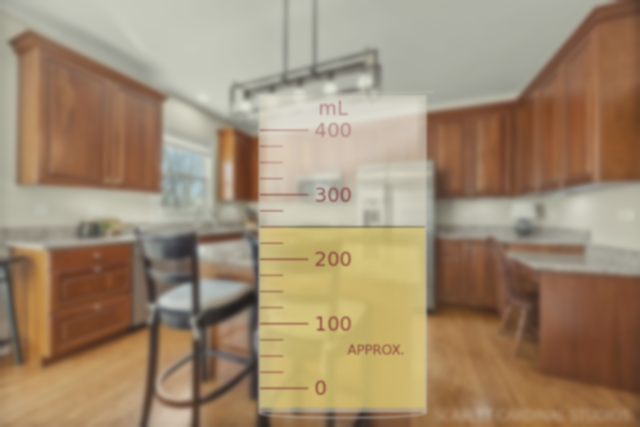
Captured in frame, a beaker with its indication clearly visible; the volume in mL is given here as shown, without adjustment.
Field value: 250 mL
